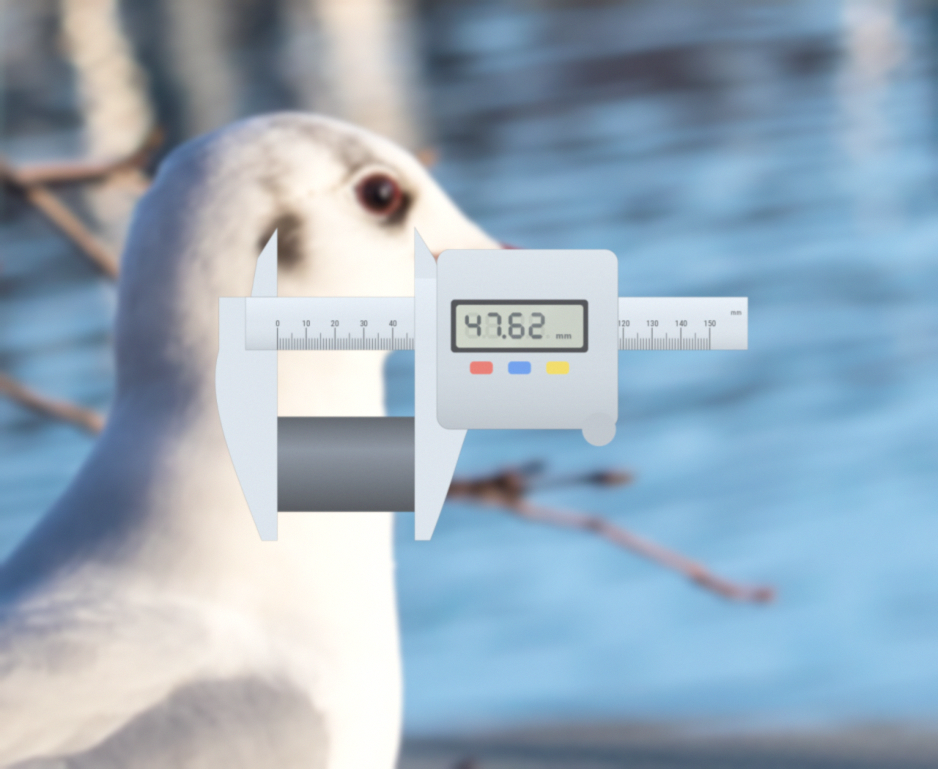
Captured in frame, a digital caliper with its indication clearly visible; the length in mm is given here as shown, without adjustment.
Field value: 47.62 mm
